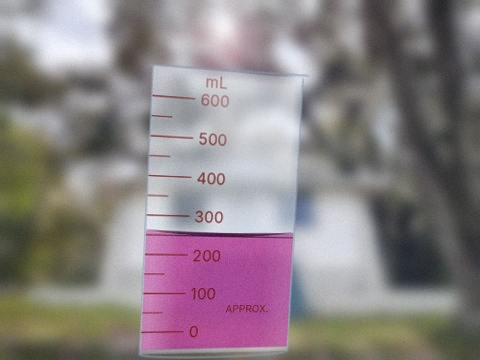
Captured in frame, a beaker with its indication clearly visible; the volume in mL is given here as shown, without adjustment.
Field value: 250 mL
